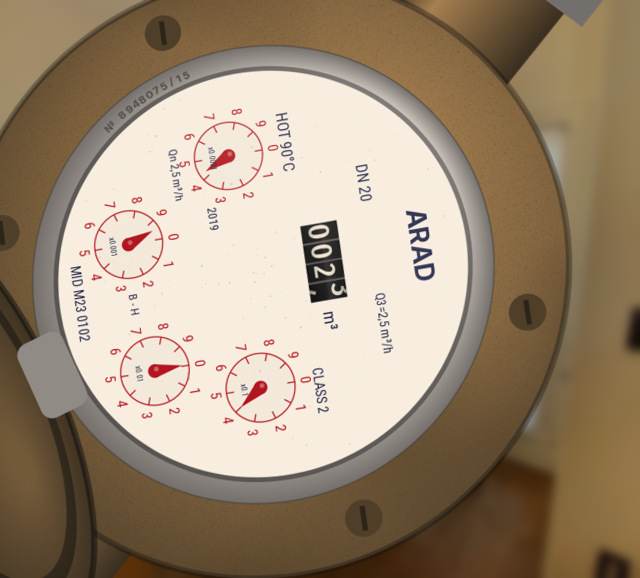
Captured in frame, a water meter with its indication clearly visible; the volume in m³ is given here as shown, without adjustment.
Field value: 23.3994 m³
